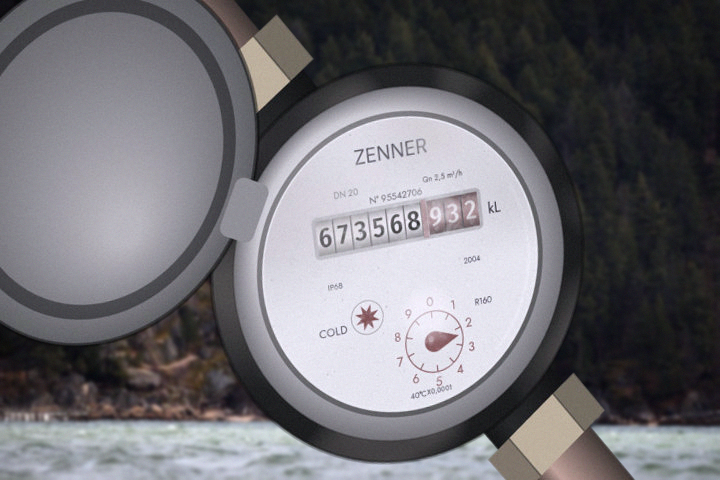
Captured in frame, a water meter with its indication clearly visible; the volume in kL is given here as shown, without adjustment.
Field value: 673568.9322 kL
